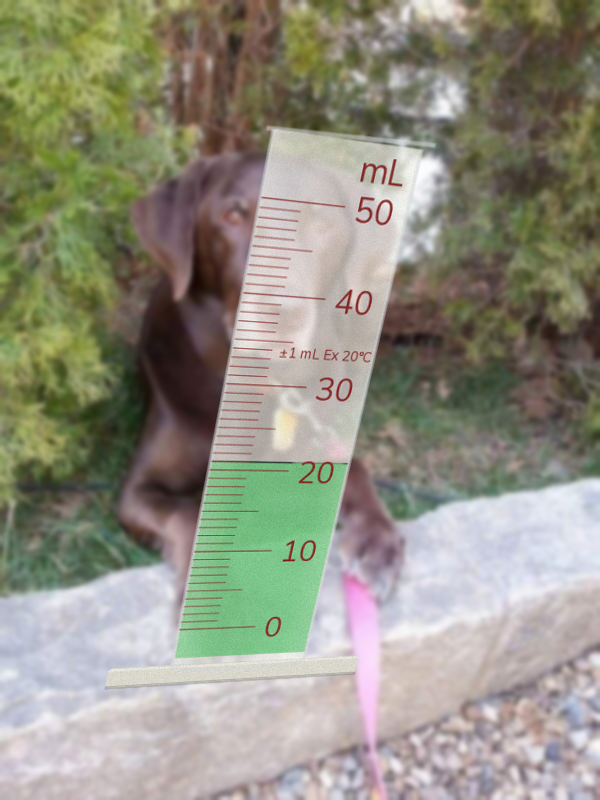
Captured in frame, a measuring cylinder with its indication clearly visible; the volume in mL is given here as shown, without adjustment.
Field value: 21 mL
